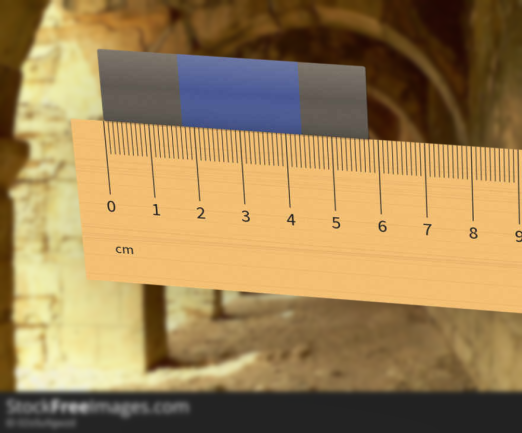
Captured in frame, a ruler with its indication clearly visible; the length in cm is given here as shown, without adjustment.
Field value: 5.8 cm
